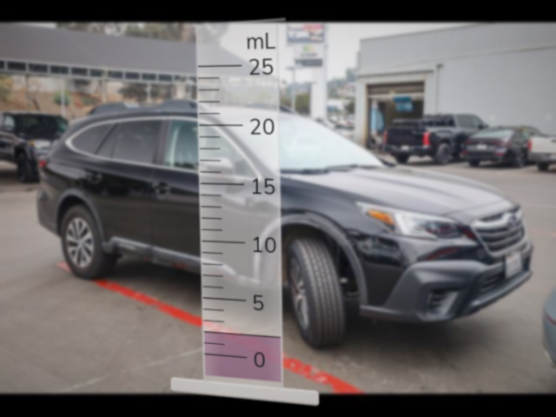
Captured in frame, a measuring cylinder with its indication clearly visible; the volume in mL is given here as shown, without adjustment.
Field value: 2 mL
